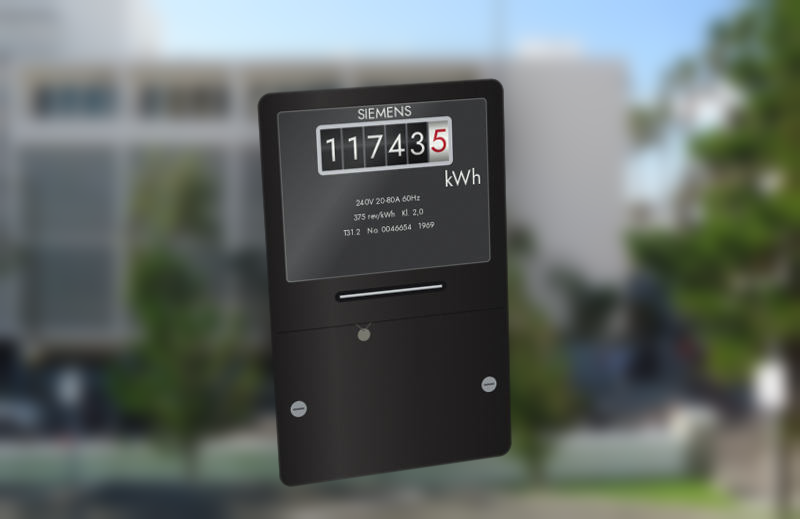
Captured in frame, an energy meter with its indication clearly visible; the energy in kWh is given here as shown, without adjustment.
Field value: 11743.5 kWh
